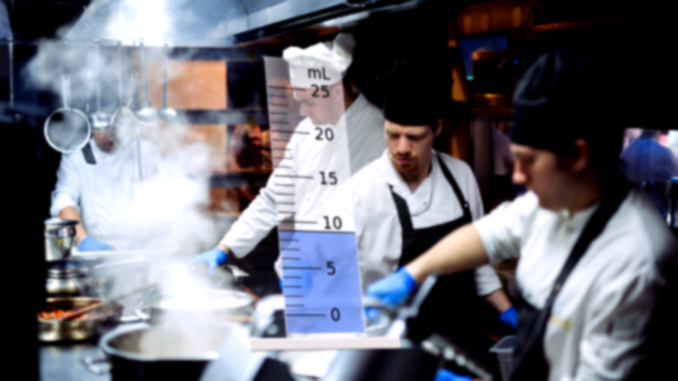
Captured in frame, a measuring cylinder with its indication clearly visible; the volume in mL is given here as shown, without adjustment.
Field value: 9 mL
